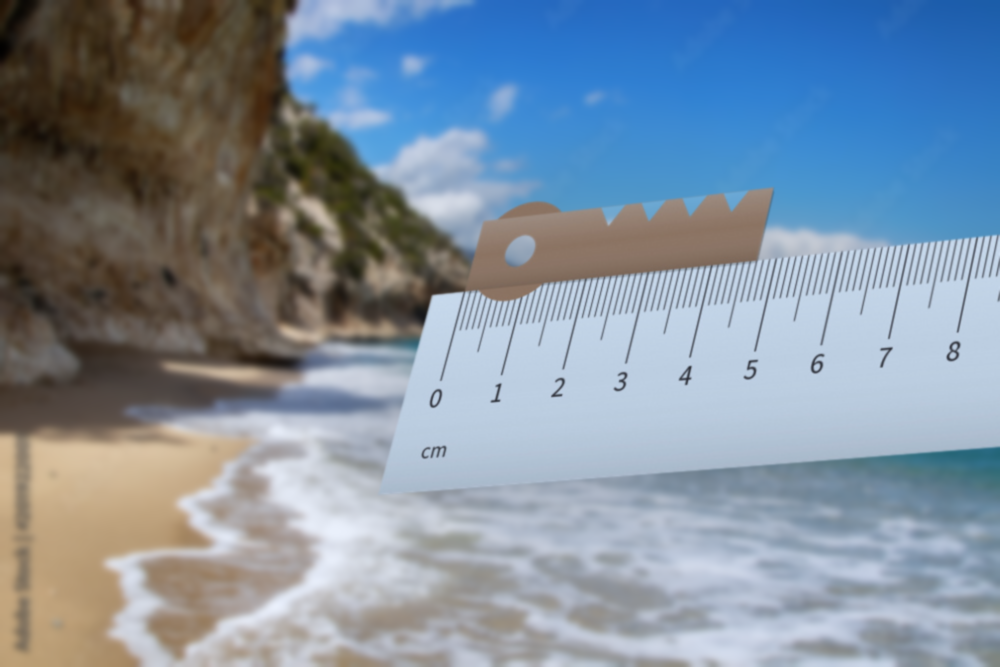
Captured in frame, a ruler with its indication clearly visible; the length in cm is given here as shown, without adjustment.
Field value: 4.7 cm
